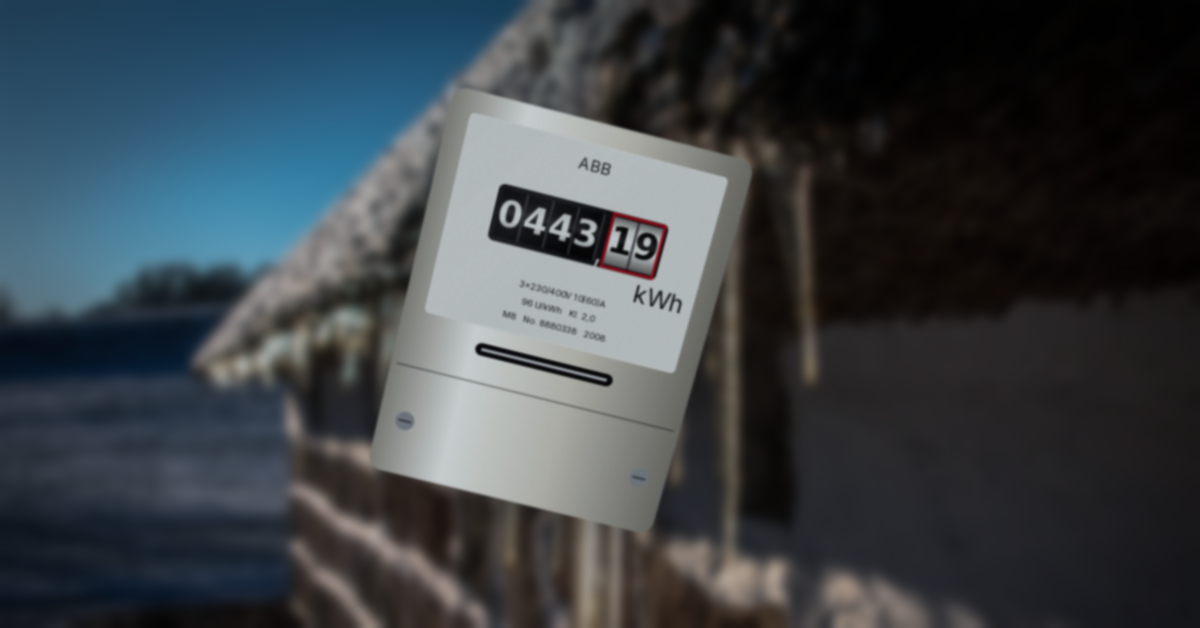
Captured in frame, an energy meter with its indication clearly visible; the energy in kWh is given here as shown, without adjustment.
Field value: 443.19 kWh
